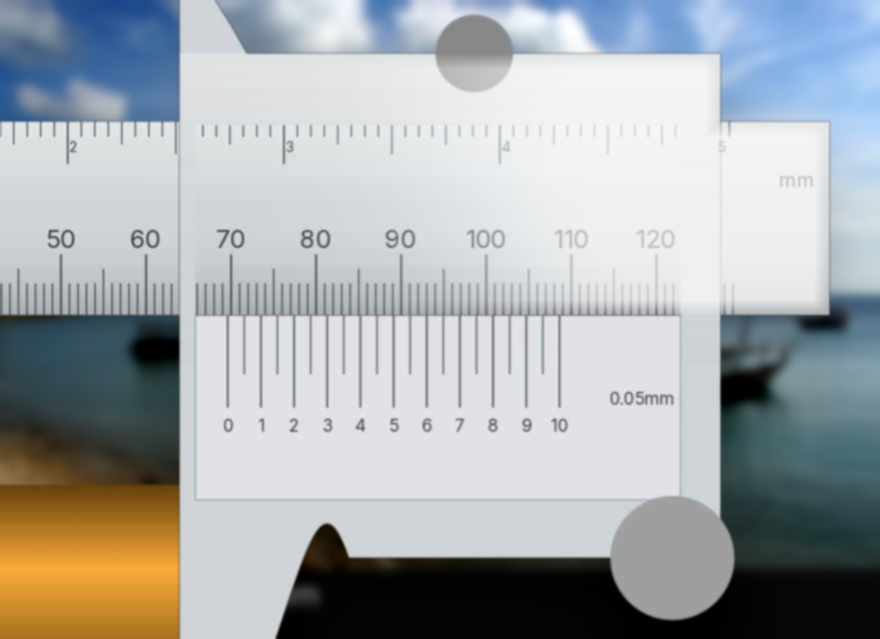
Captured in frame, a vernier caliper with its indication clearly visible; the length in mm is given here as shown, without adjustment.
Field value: 69.6 mm
